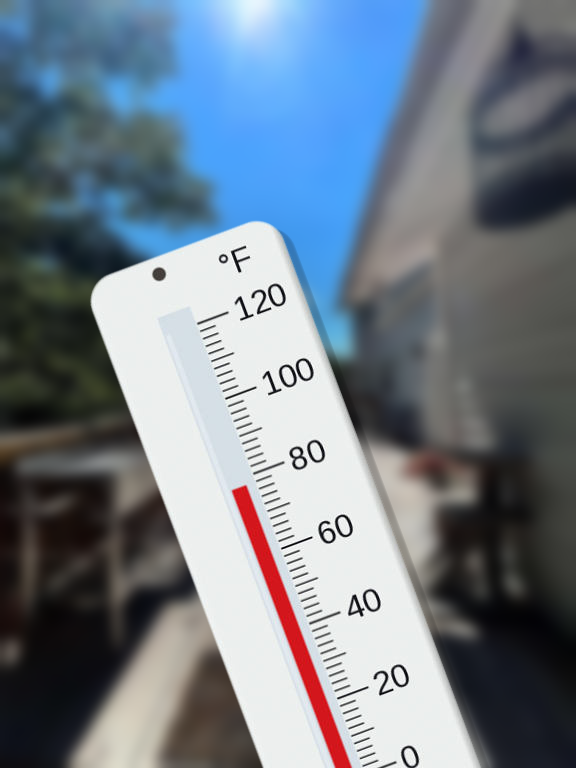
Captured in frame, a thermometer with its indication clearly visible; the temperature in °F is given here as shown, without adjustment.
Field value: 78 °F
